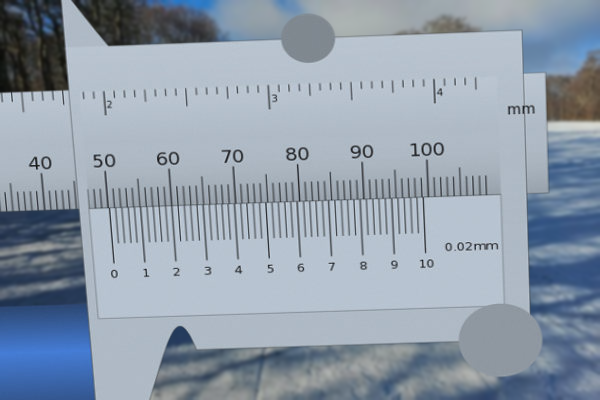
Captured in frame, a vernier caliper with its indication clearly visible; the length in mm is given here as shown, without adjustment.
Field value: 50.2 mm
